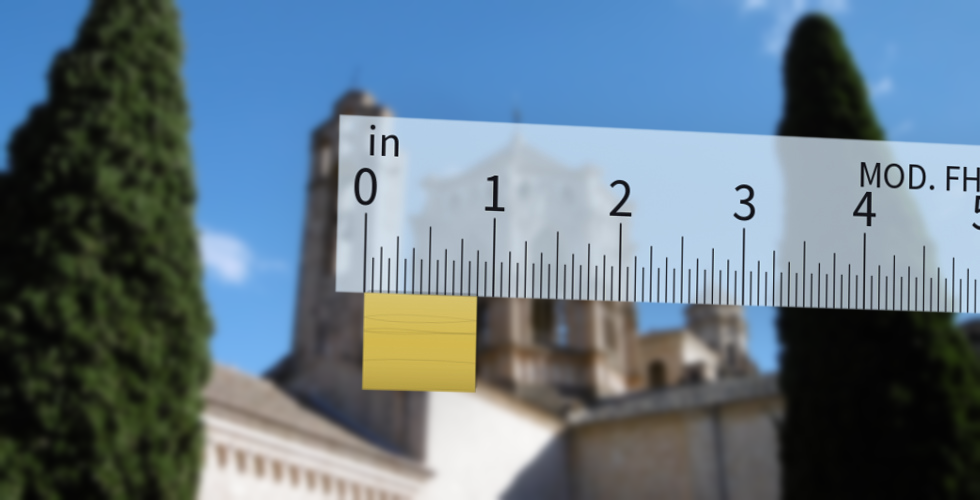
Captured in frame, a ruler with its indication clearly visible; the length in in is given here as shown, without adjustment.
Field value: 0.875 in
